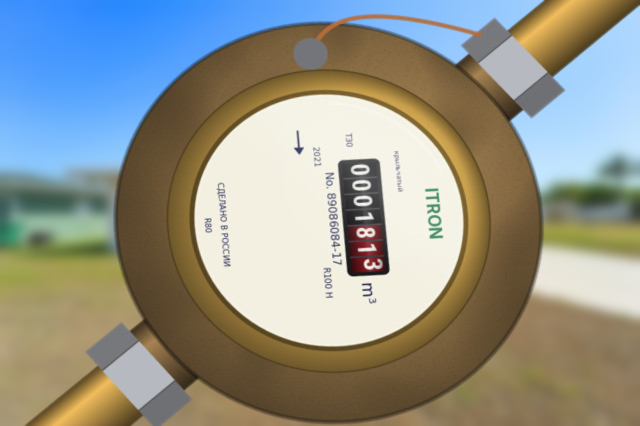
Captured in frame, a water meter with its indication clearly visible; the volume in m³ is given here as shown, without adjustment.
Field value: 1.813 m³
